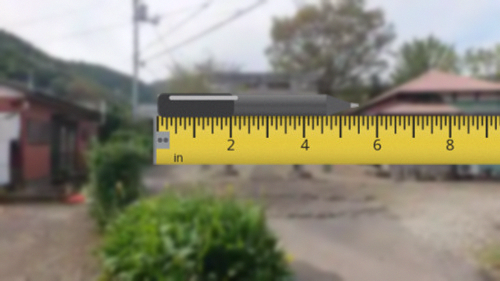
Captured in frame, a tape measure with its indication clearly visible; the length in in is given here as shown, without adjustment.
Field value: 5.5 in
